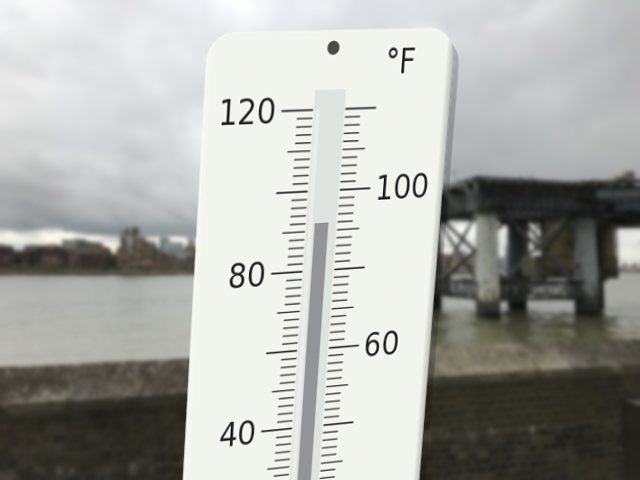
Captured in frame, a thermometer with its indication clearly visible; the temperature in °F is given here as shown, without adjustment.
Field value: 92 °F
